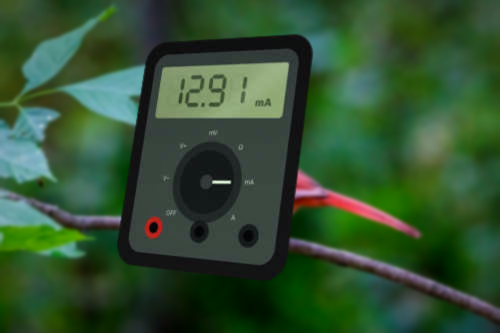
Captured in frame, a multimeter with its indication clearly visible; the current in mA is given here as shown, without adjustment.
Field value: 12.91 mA
